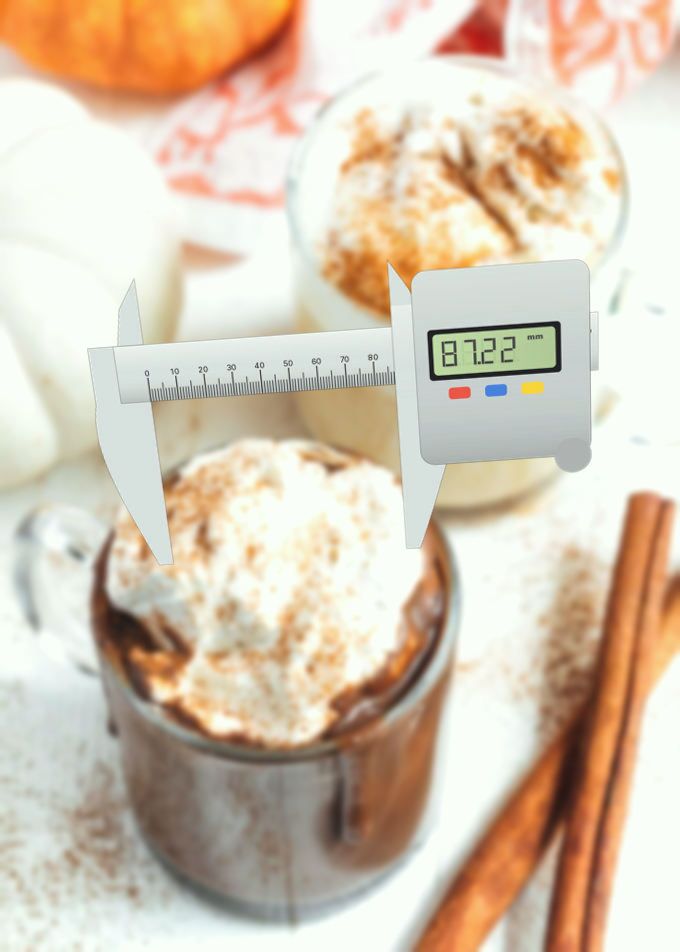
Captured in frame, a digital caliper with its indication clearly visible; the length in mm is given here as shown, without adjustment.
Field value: 87.22 mm
